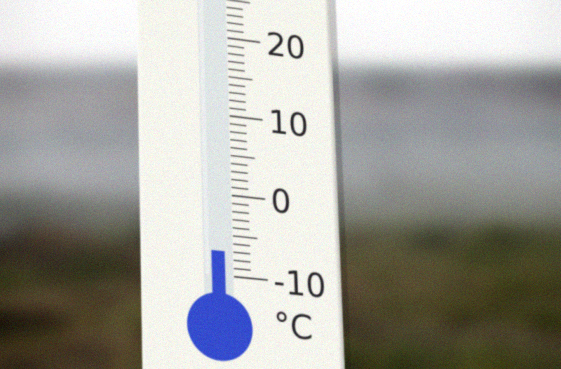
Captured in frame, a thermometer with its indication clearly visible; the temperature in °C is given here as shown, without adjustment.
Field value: -7 °C
